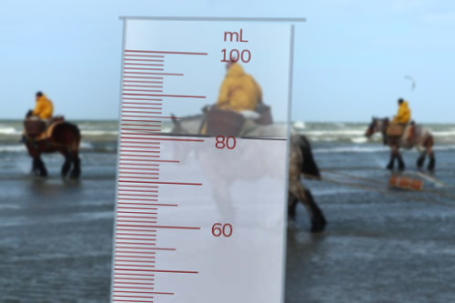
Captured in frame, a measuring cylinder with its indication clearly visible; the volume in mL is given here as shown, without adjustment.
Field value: 81 mL
